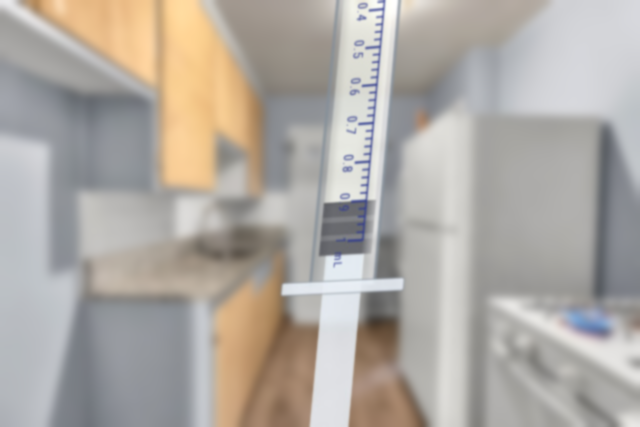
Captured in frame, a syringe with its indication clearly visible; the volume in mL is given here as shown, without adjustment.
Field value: 0.9 mL
